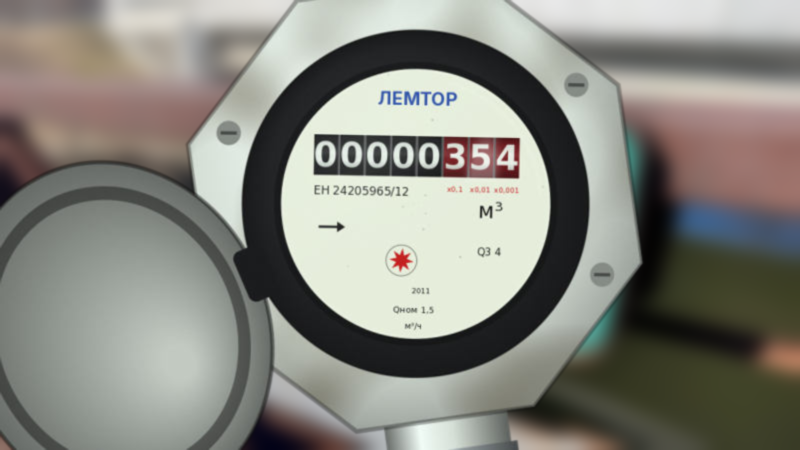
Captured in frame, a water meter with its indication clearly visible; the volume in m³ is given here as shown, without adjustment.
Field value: 0.354 m³
